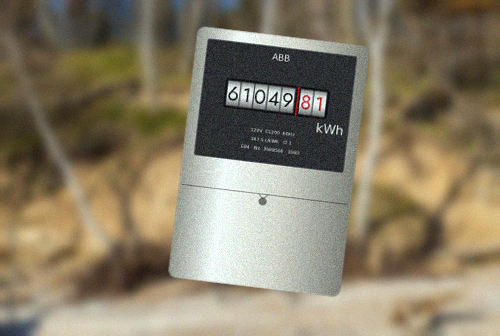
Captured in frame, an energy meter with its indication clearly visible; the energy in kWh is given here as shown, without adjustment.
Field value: 61049.81 kWh
